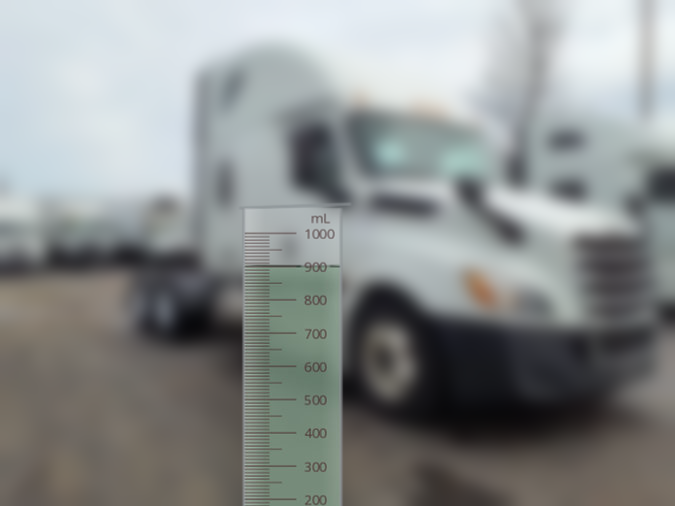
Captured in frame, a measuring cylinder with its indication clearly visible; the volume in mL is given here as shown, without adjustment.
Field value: 900 mL
